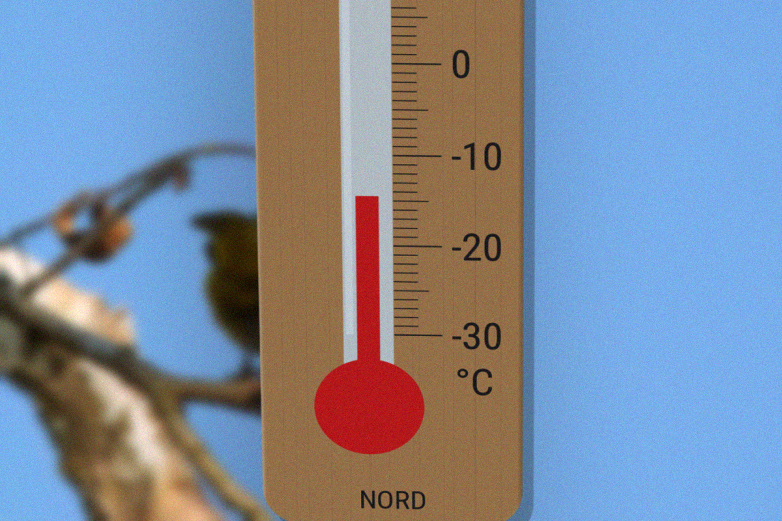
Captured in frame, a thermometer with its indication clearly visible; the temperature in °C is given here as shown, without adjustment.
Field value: -14.5 °C
